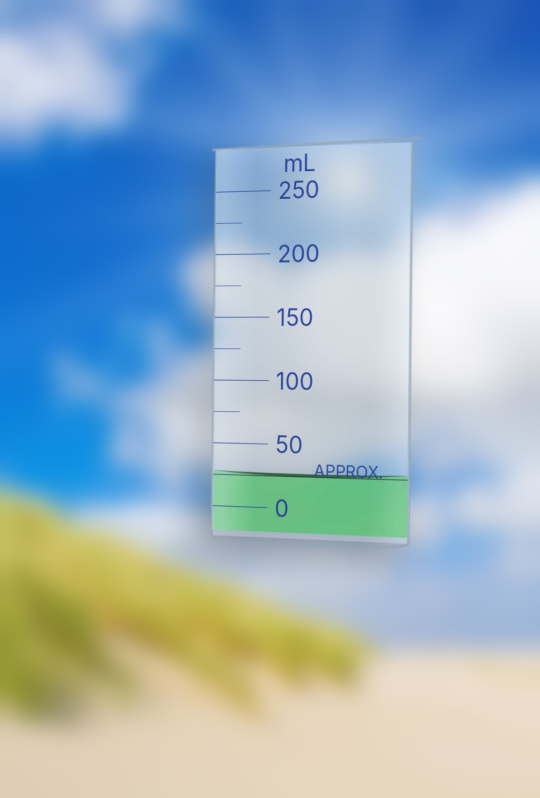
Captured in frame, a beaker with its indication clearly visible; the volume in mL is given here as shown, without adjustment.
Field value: 25 mL
